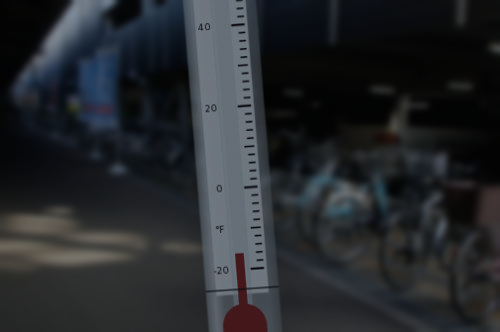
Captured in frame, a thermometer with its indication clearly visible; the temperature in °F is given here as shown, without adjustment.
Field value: -16 °F
